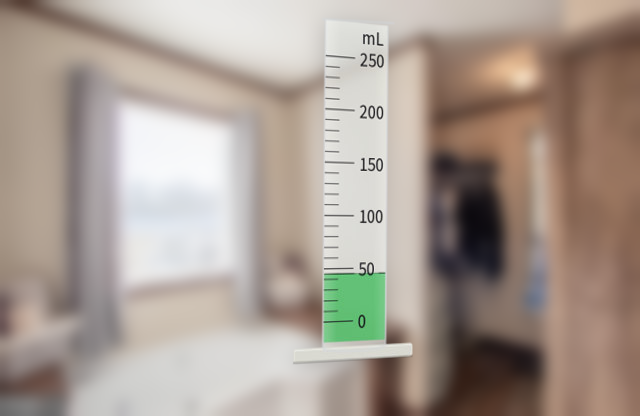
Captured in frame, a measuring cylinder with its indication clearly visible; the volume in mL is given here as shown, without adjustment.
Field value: 45 mL
